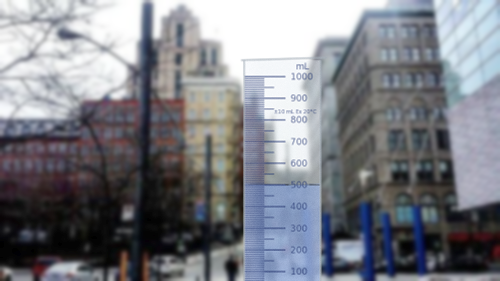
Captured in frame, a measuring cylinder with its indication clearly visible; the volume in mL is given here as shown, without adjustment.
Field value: 500 mL
